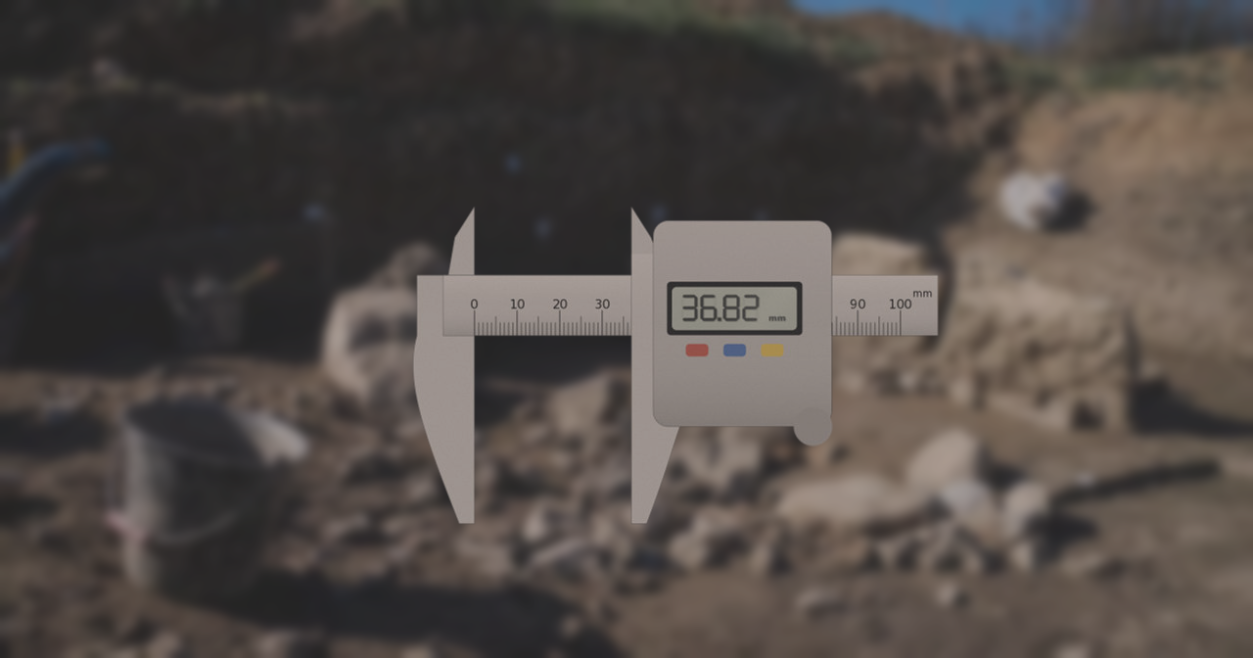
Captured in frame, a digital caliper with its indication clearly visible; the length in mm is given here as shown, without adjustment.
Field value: 36.82 mm
